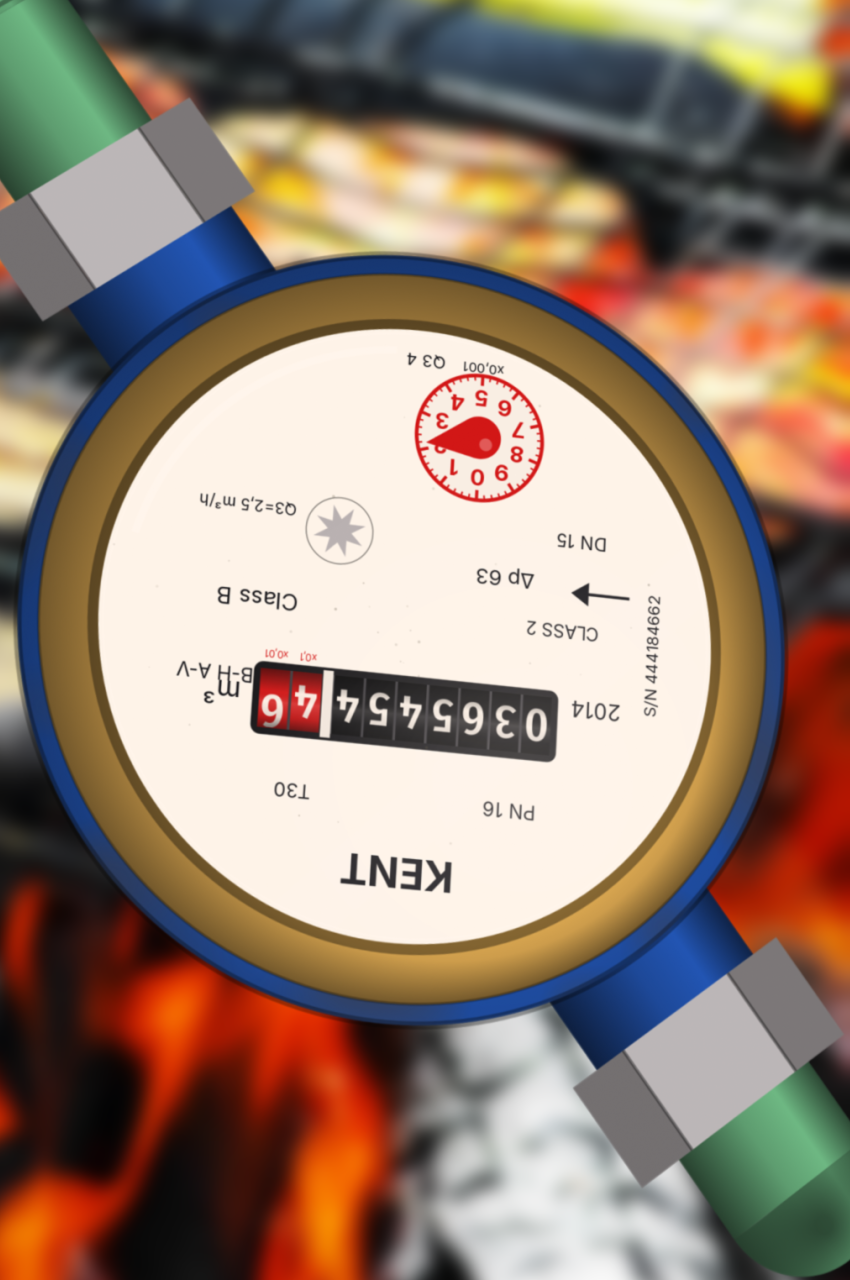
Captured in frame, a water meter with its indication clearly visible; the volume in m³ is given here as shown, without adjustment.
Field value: 365454.462 m³
